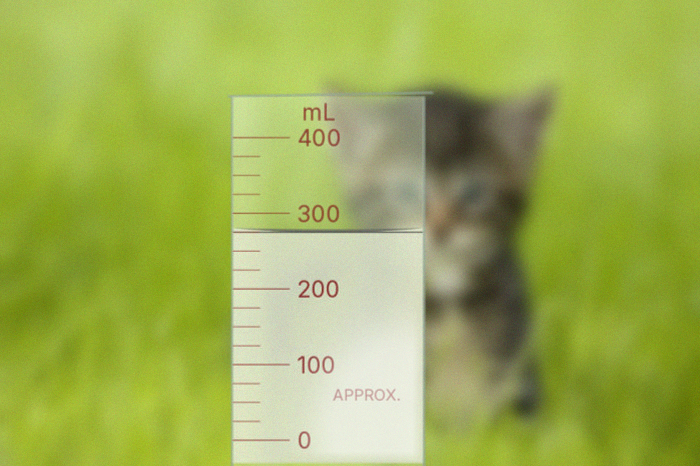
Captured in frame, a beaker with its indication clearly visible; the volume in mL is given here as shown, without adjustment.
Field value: 275 mL
